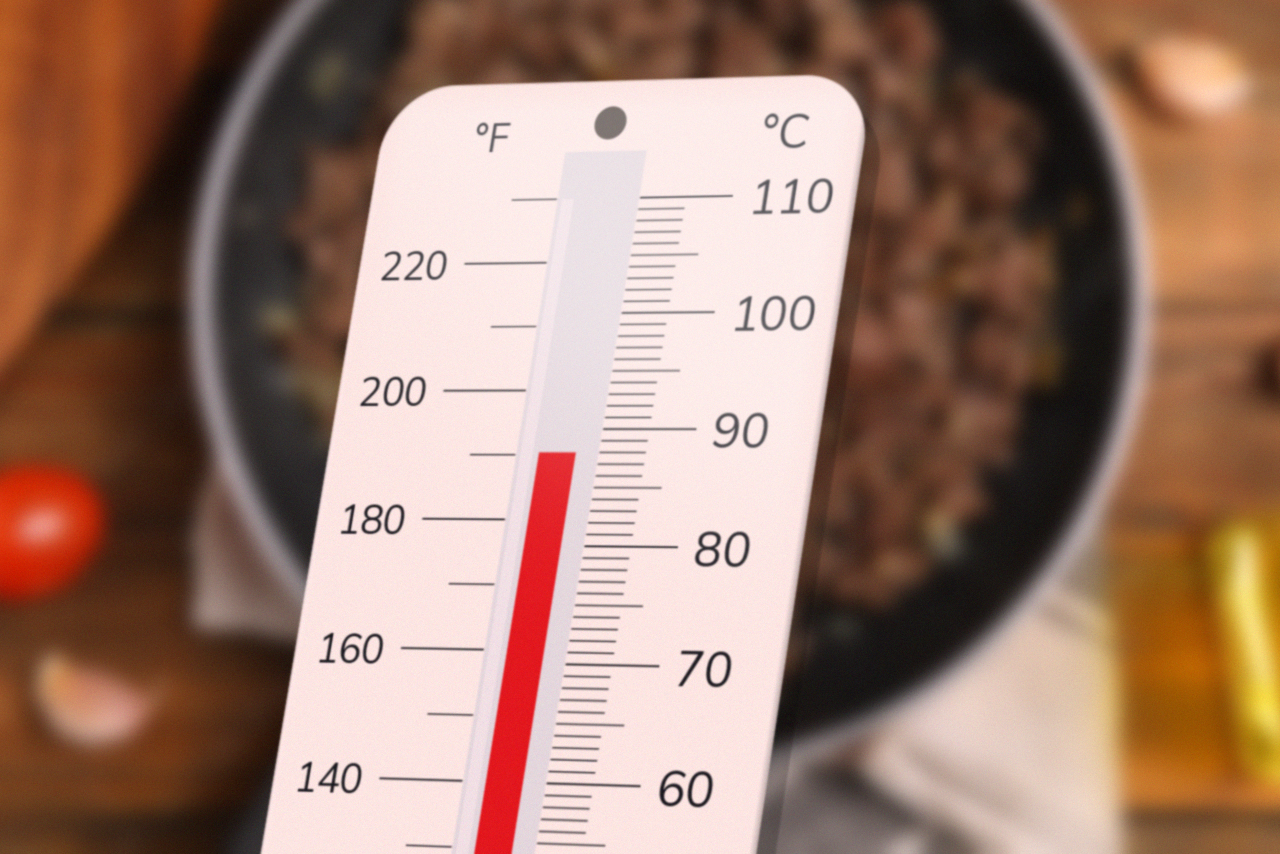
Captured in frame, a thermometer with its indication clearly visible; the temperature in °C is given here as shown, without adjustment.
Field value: 88 °C
